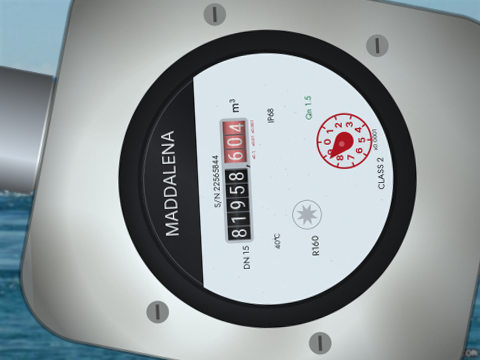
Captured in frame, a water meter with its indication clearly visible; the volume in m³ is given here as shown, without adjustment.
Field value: 81958.6038 m³
